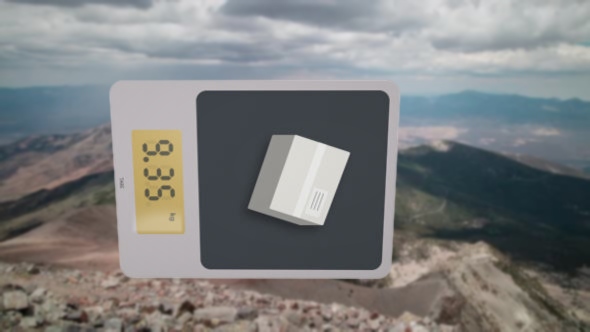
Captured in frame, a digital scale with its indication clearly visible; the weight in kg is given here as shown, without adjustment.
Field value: 9.35 kg
